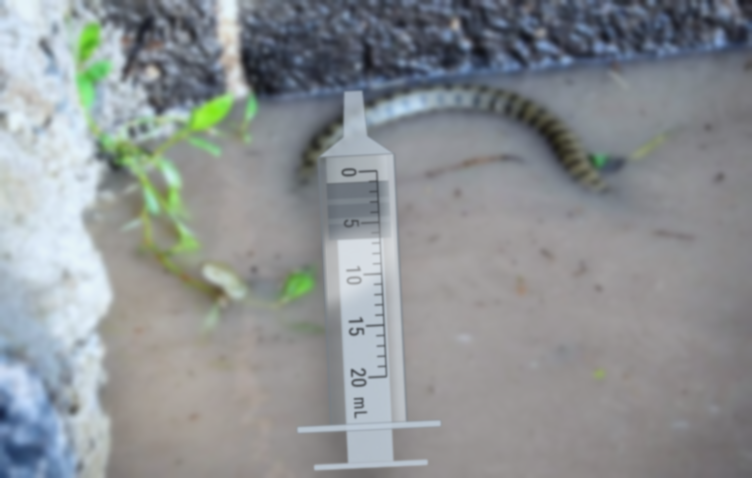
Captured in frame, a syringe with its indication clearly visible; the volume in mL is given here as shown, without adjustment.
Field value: 1 mL
